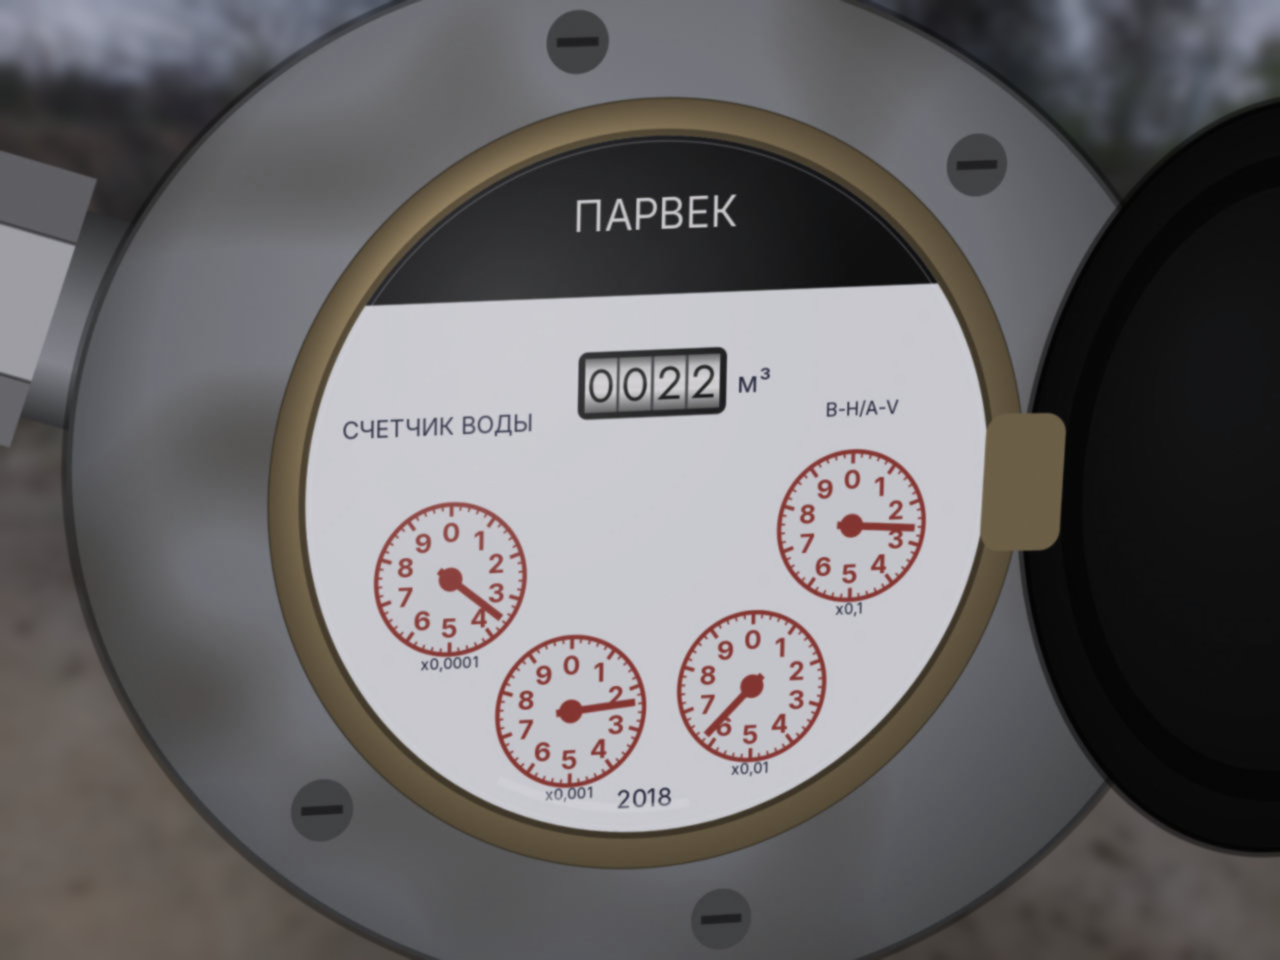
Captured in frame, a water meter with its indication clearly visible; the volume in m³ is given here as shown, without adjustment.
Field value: 22.2623 m³
